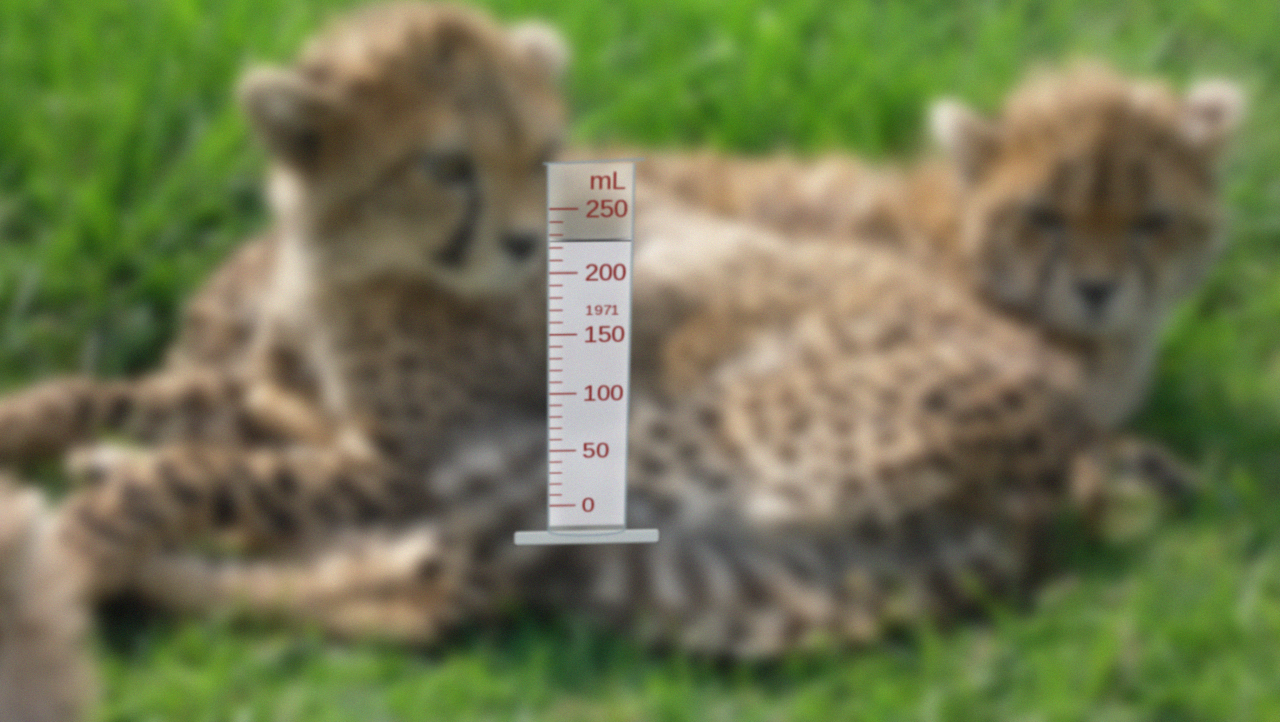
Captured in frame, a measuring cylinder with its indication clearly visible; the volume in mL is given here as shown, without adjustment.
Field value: 225 mL
